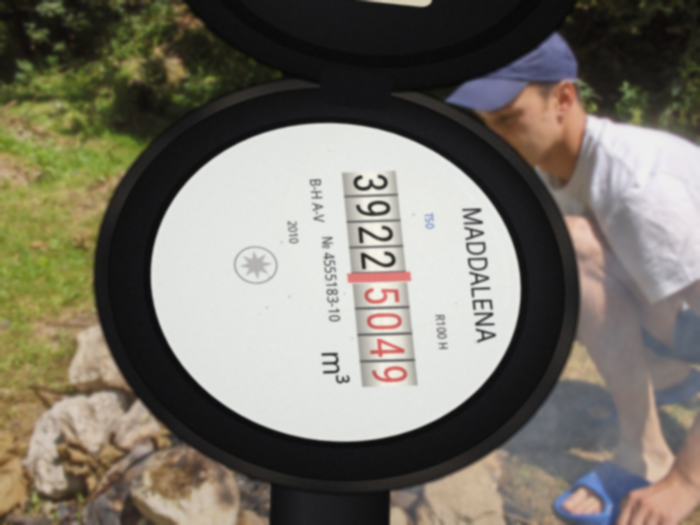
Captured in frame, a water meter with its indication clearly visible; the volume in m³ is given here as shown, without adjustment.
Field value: 3922.5049 m³
